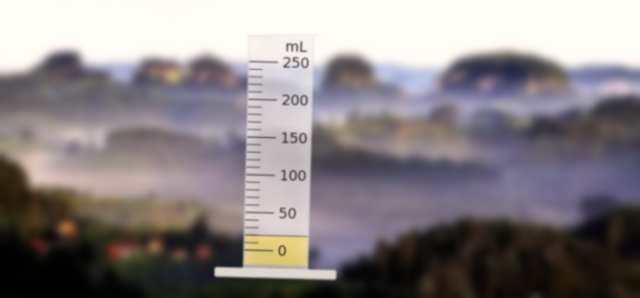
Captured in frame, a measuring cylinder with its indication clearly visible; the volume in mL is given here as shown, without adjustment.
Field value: 20 mL
